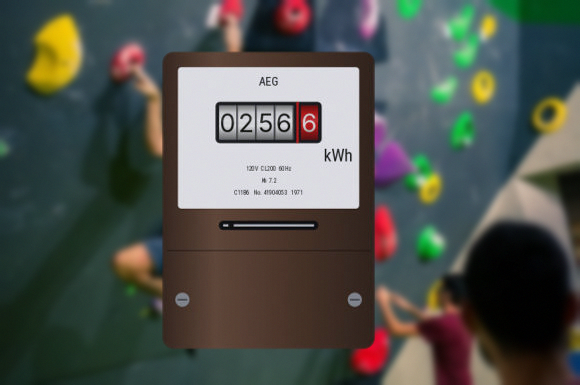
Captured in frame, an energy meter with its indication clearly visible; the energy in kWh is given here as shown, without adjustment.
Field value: 256.6 kWh
